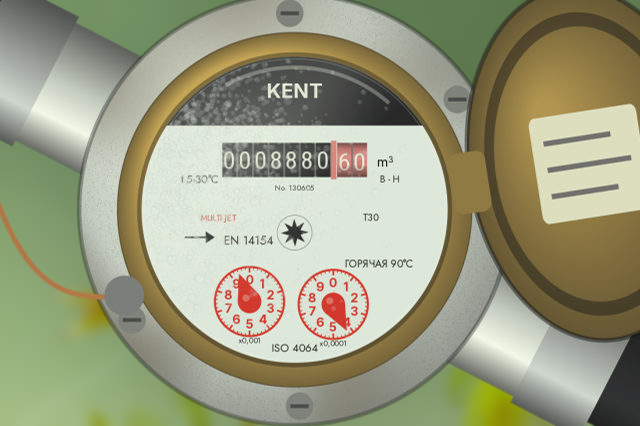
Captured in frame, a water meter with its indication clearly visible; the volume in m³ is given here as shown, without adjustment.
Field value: 8880.5994 m³
